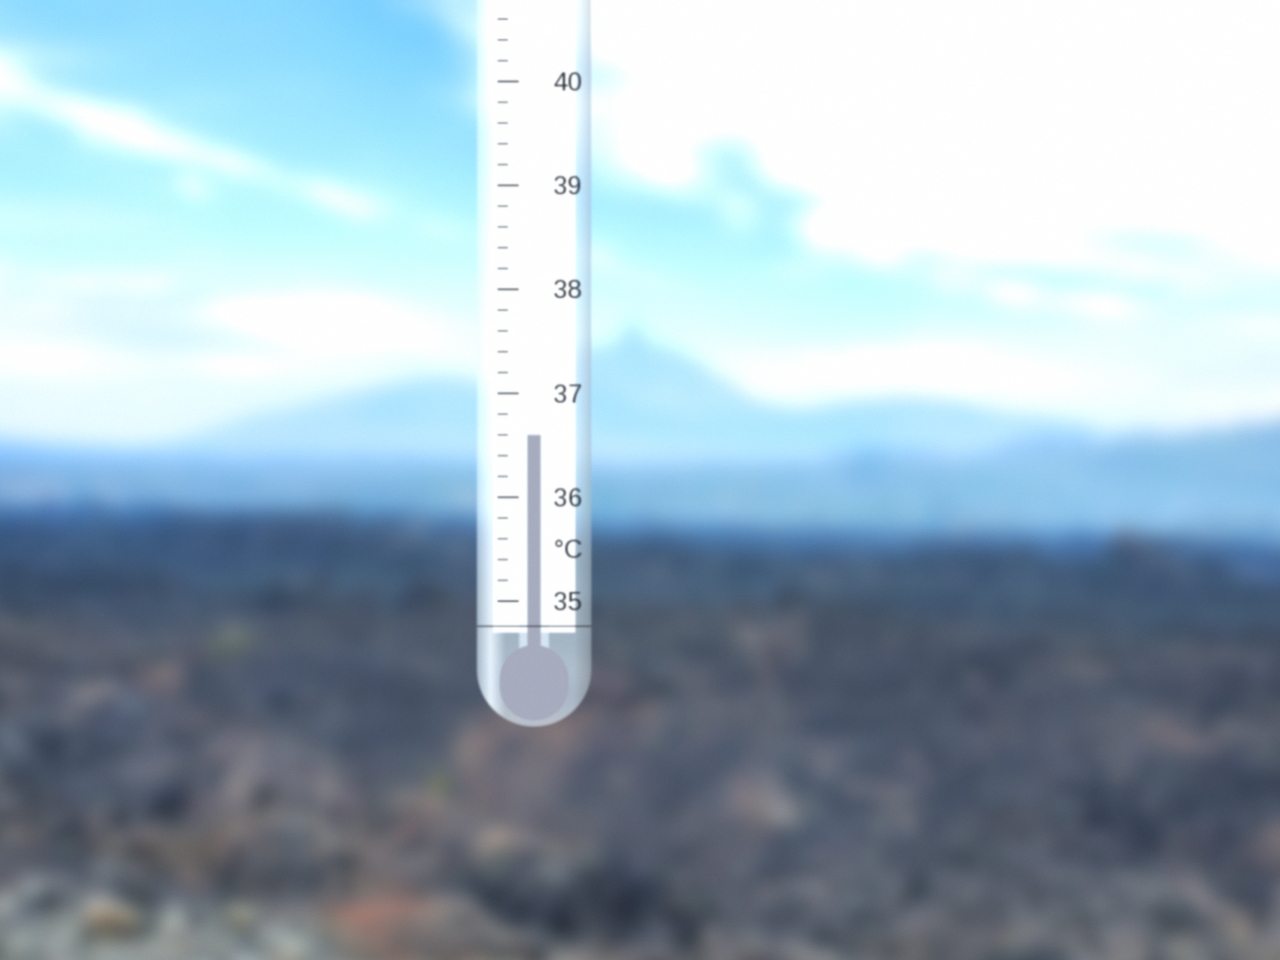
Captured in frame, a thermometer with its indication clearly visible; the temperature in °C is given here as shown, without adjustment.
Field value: 36.6 °C
